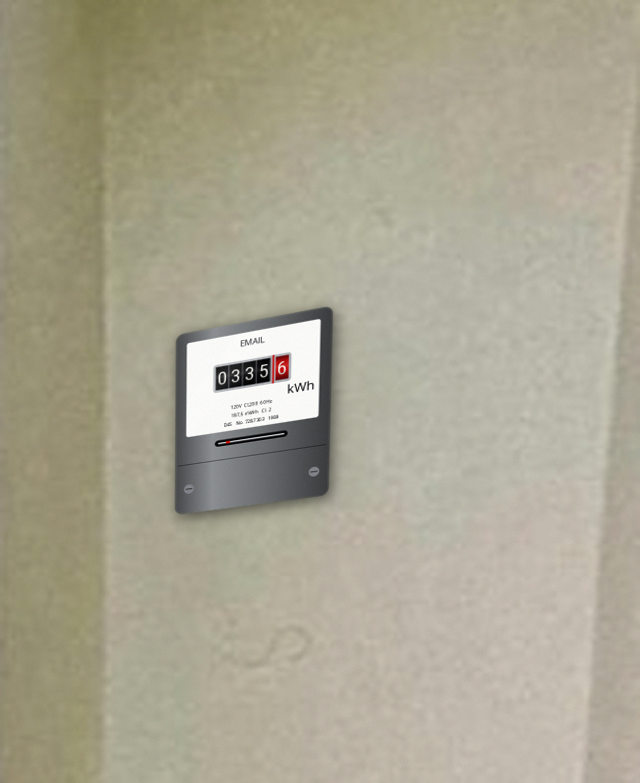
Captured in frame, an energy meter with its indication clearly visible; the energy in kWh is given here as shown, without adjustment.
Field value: 335.6 kWh
